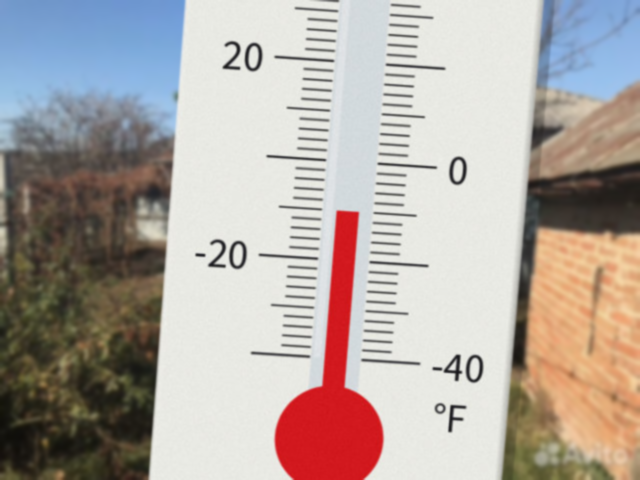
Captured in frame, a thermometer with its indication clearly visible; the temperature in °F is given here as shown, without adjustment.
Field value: -10 °F
